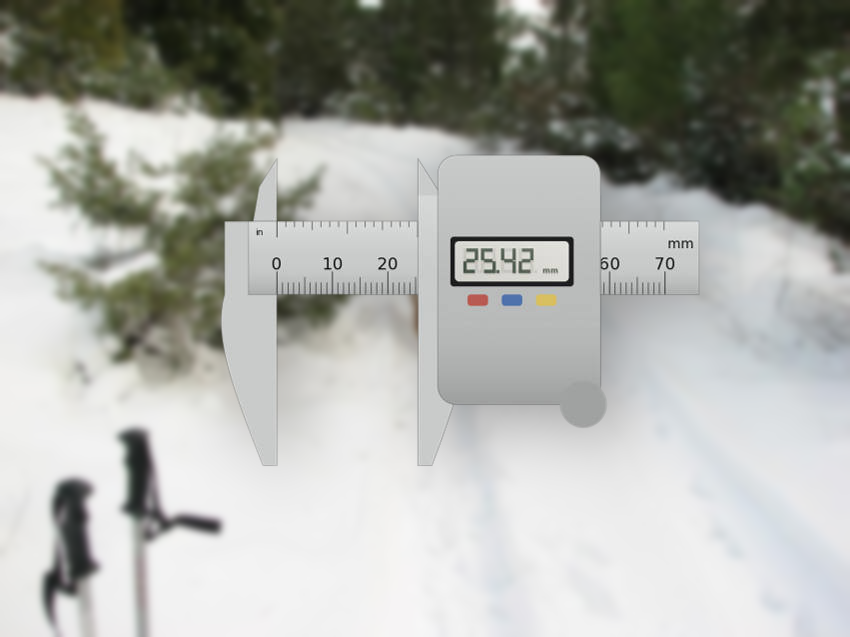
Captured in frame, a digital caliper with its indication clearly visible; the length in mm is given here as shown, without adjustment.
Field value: 25.42 mm
